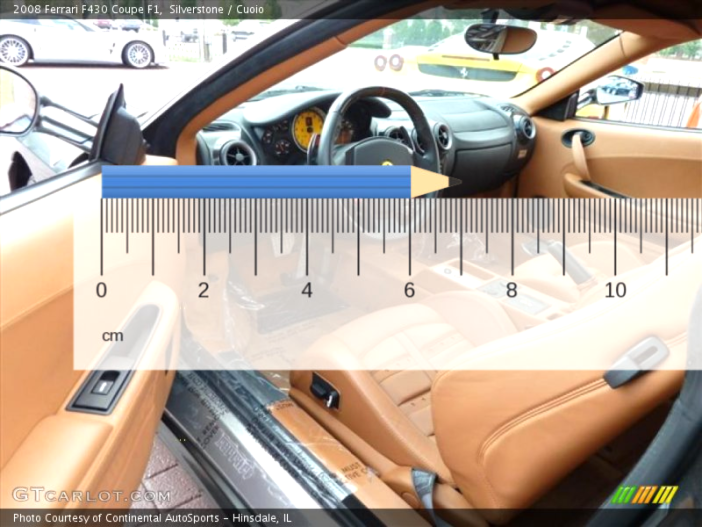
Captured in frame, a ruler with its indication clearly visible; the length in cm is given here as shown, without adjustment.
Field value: 7 cm
